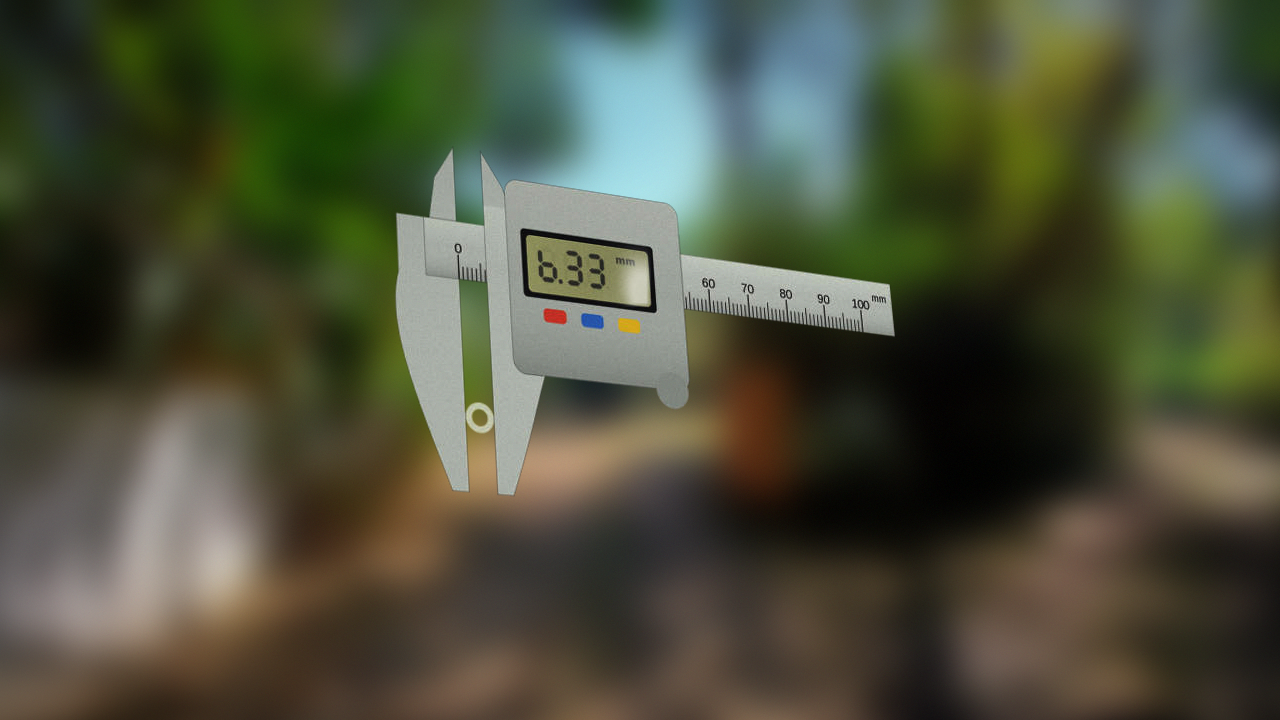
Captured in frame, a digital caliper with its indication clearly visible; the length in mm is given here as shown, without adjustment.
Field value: 6.33 mm
